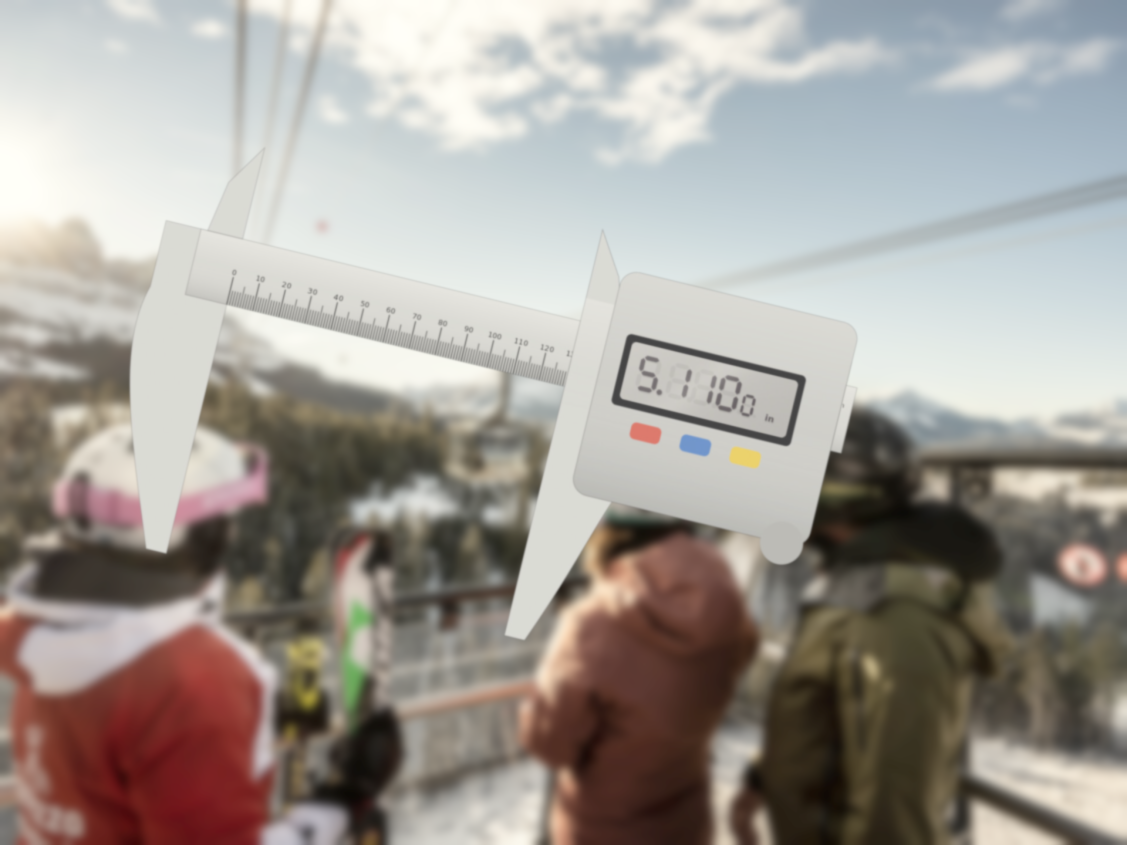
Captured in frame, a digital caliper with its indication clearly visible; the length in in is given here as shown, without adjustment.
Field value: 5.1100 in
